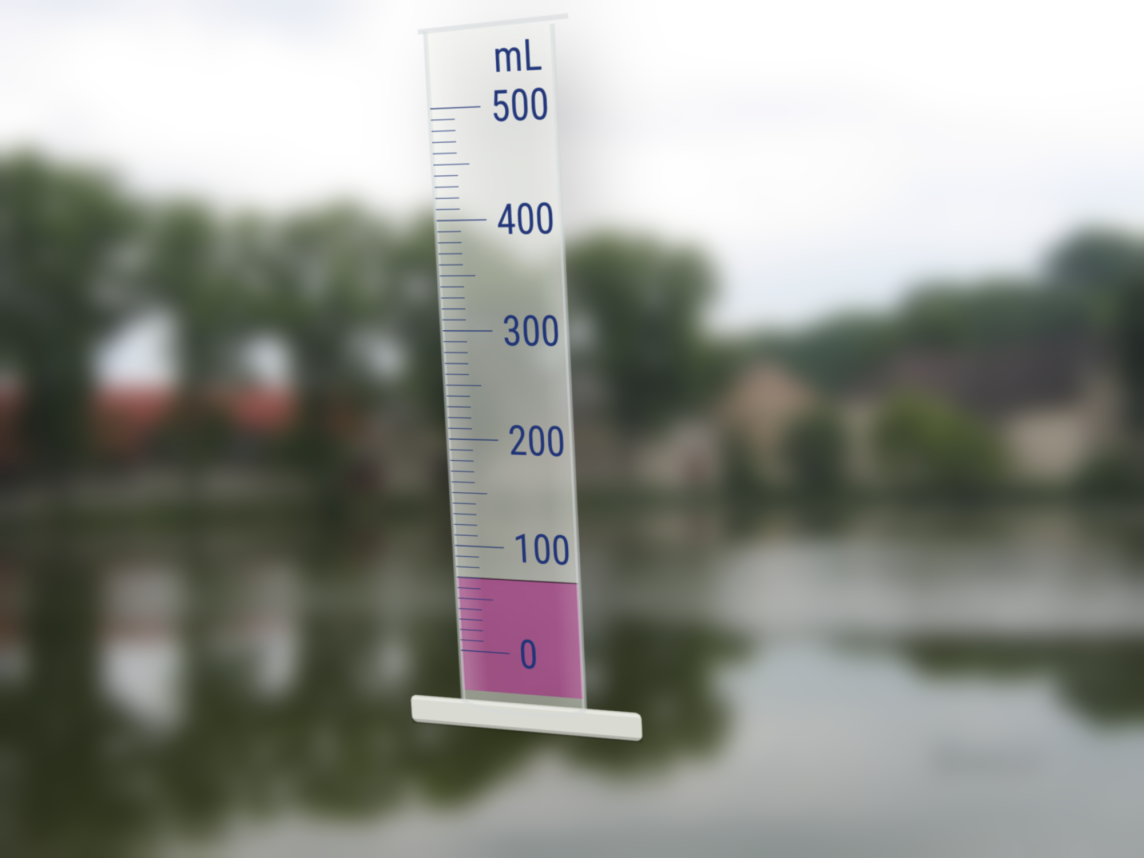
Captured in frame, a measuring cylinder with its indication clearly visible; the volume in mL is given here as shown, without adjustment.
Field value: 70 mL
